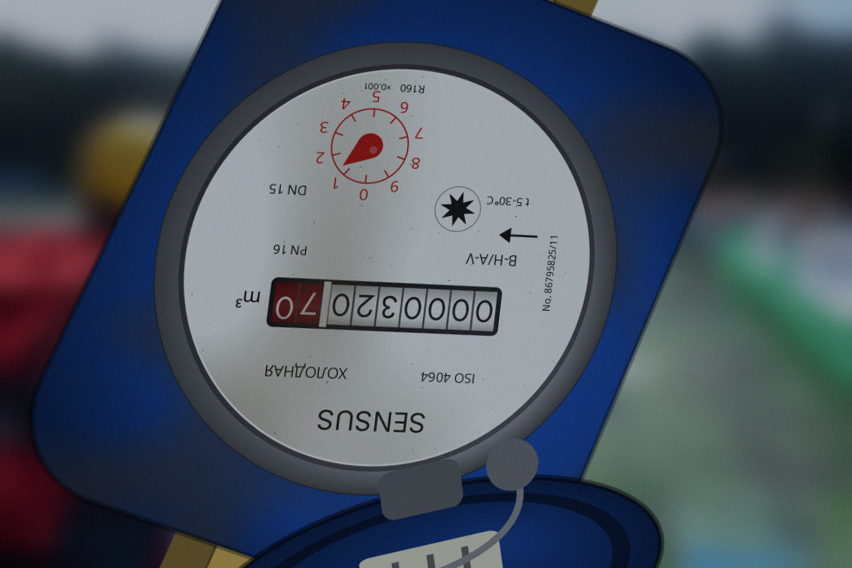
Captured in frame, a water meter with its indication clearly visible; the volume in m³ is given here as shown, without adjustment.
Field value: 320.701 m³
